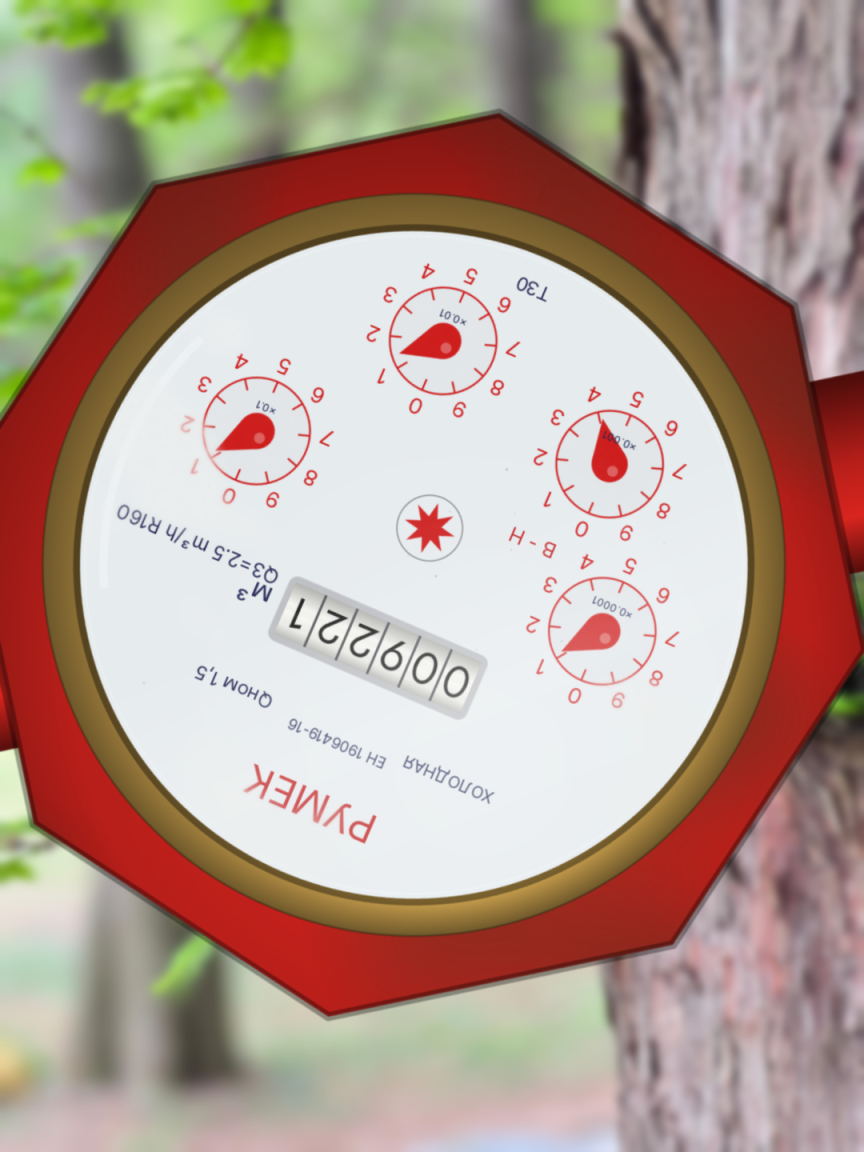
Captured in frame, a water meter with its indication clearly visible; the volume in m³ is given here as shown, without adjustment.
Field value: 9221.1141 m³
